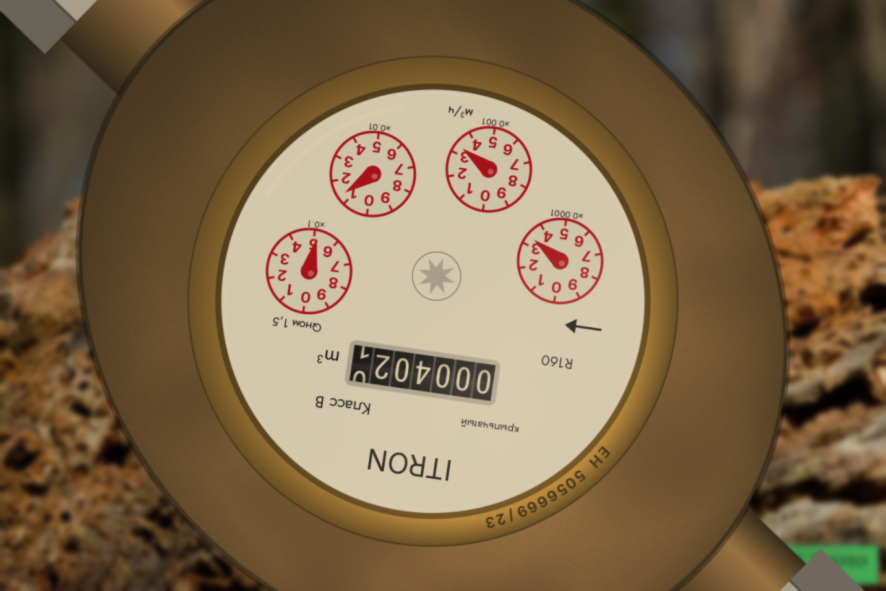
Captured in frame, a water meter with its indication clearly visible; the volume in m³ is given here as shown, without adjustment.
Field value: 4020.5133 m³
